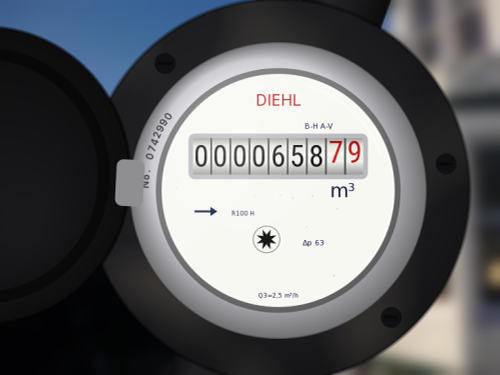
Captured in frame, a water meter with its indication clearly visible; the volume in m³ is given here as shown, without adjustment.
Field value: 658.79 m³
